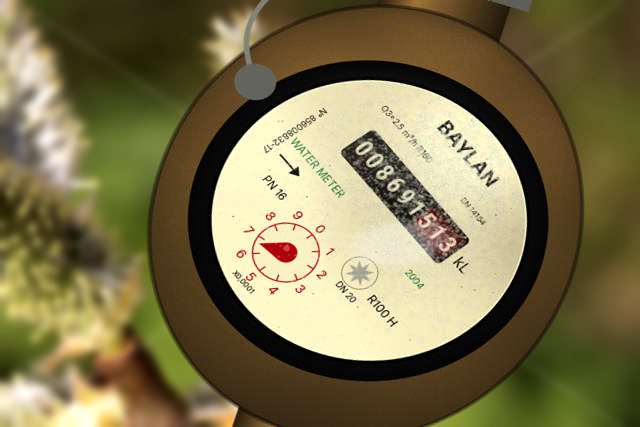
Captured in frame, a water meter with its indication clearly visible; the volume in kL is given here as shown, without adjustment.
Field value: 8691.5136 kL
